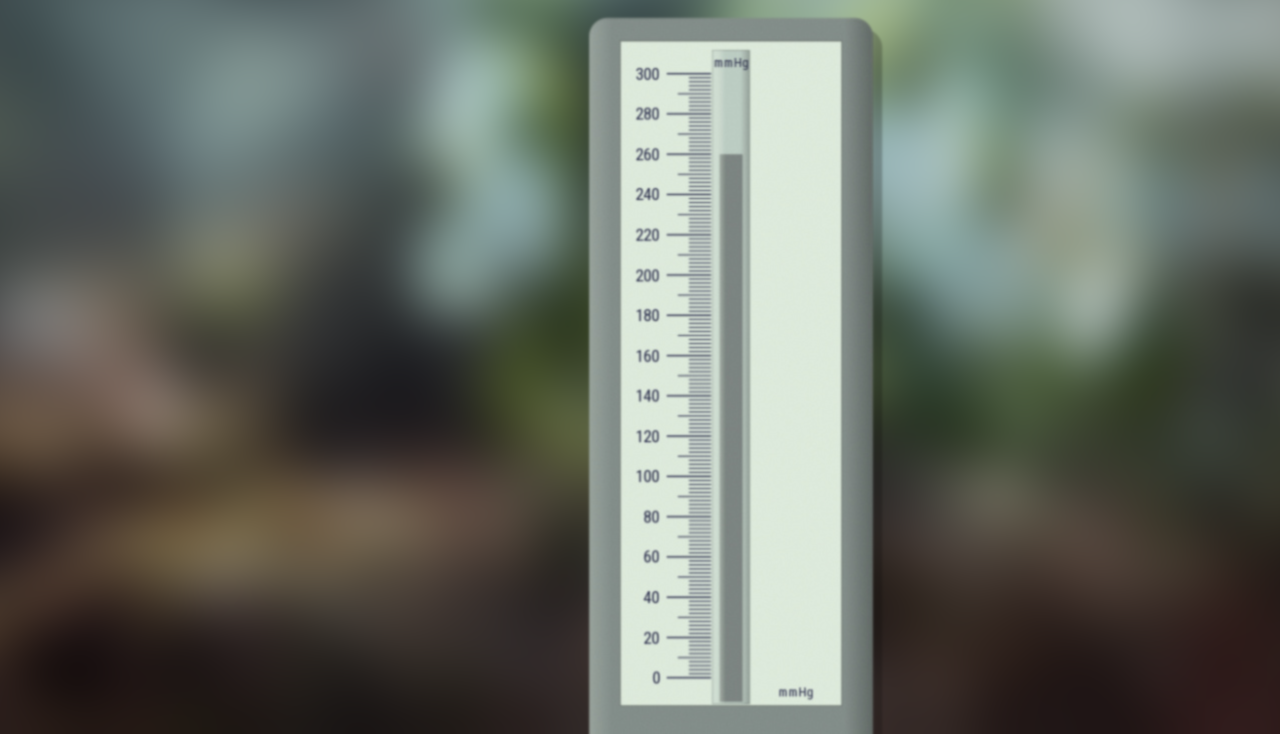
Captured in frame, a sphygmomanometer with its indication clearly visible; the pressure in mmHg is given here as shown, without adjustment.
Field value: 260 mmHg
